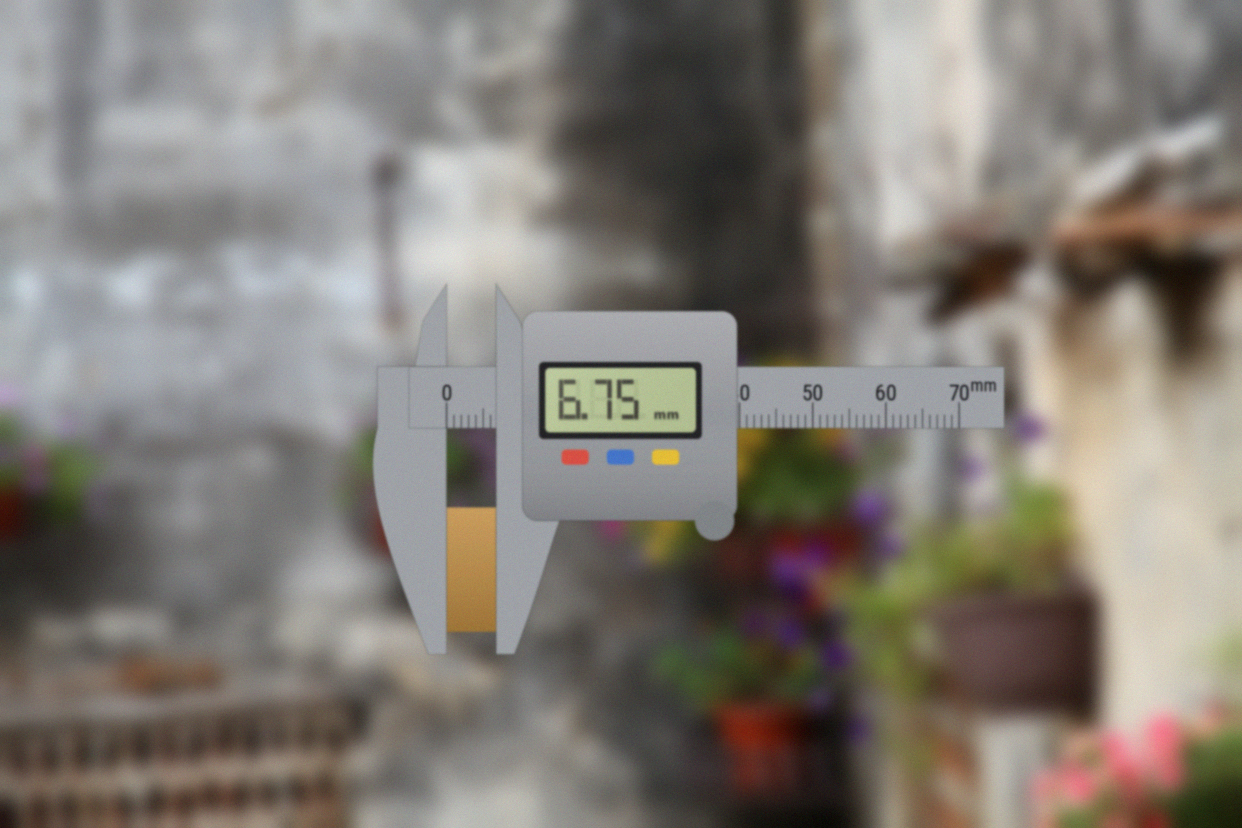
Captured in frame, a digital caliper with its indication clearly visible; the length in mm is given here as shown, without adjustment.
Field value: 6.75 mm
